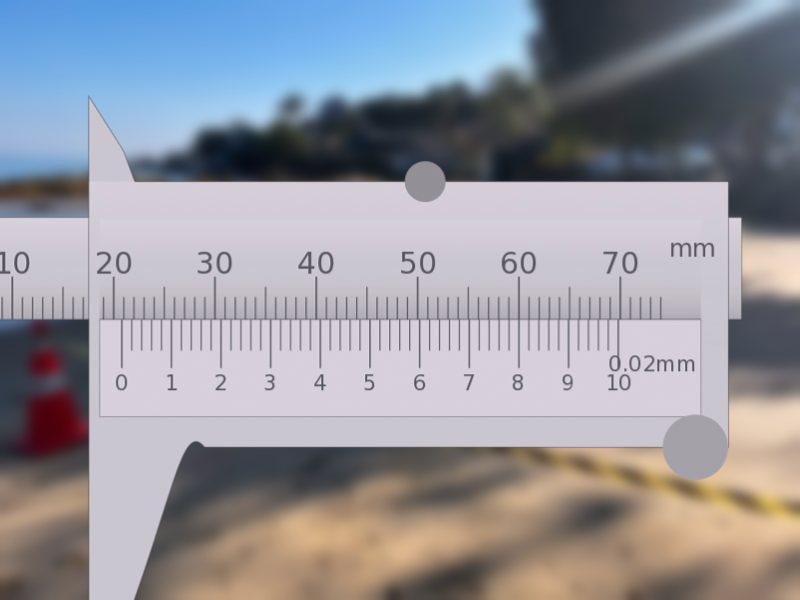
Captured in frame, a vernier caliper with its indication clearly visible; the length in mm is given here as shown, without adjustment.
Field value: 20.8 mm
